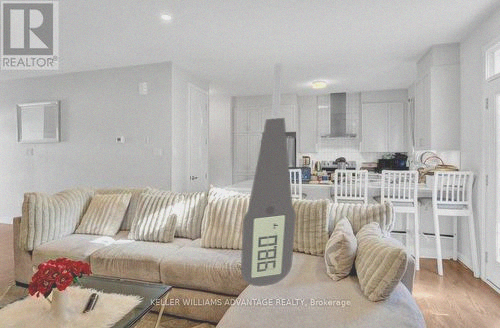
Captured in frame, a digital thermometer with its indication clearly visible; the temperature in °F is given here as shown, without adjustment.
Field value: 98.0 °F
